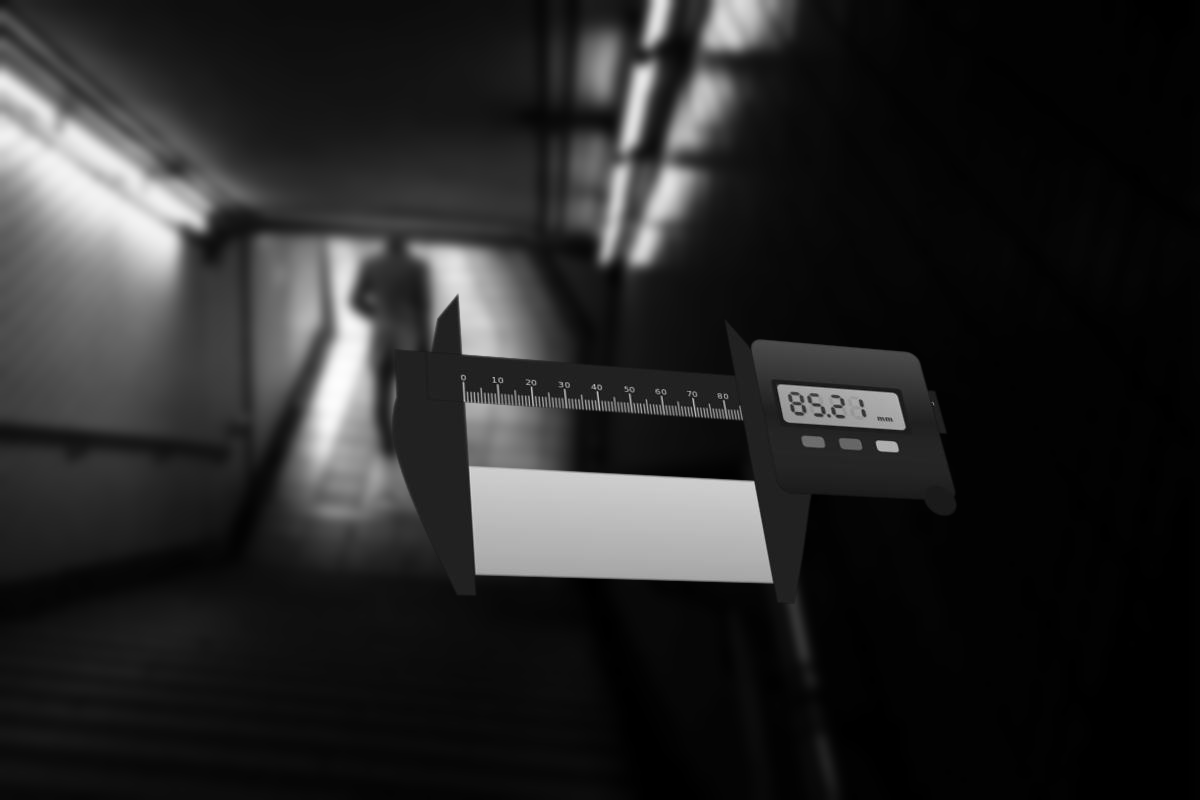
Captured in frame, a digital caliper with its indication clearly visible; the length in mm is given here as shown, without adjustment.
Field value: 85.21 mm
